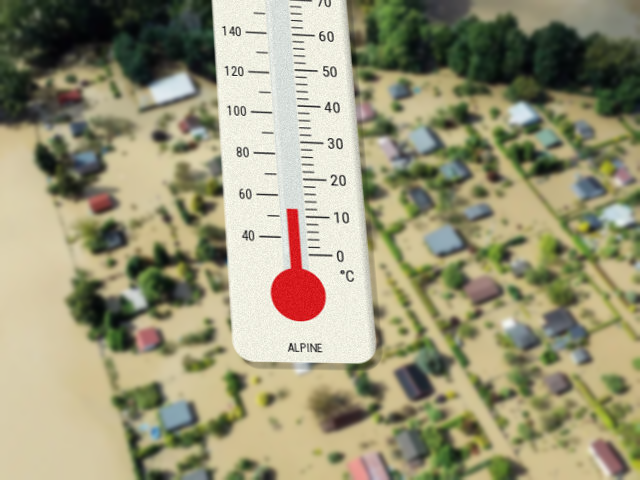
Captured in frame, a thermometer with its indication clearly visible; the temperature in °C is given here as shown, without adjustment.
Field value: 12 °C
